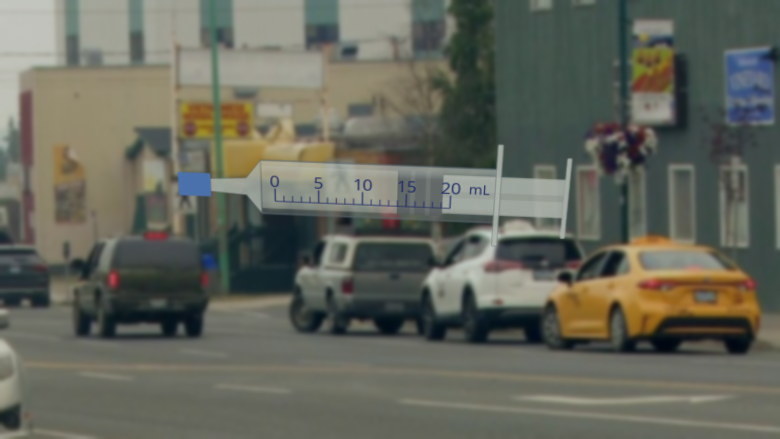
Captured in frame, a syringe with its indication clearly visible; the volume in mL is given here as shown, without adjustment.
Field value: 14 mL
